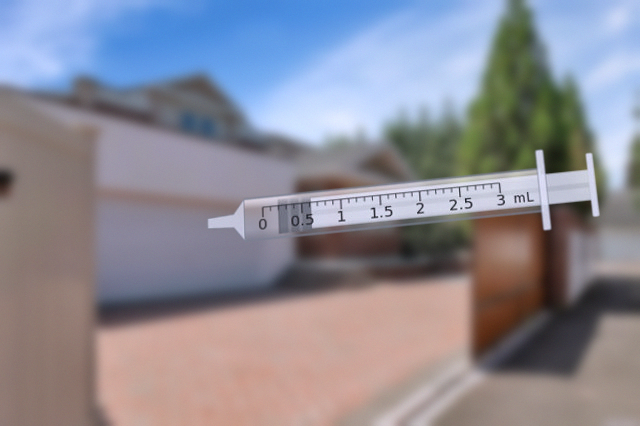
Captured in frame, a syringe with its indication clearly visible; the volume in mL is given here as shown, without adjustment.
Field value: 0.2 mL
